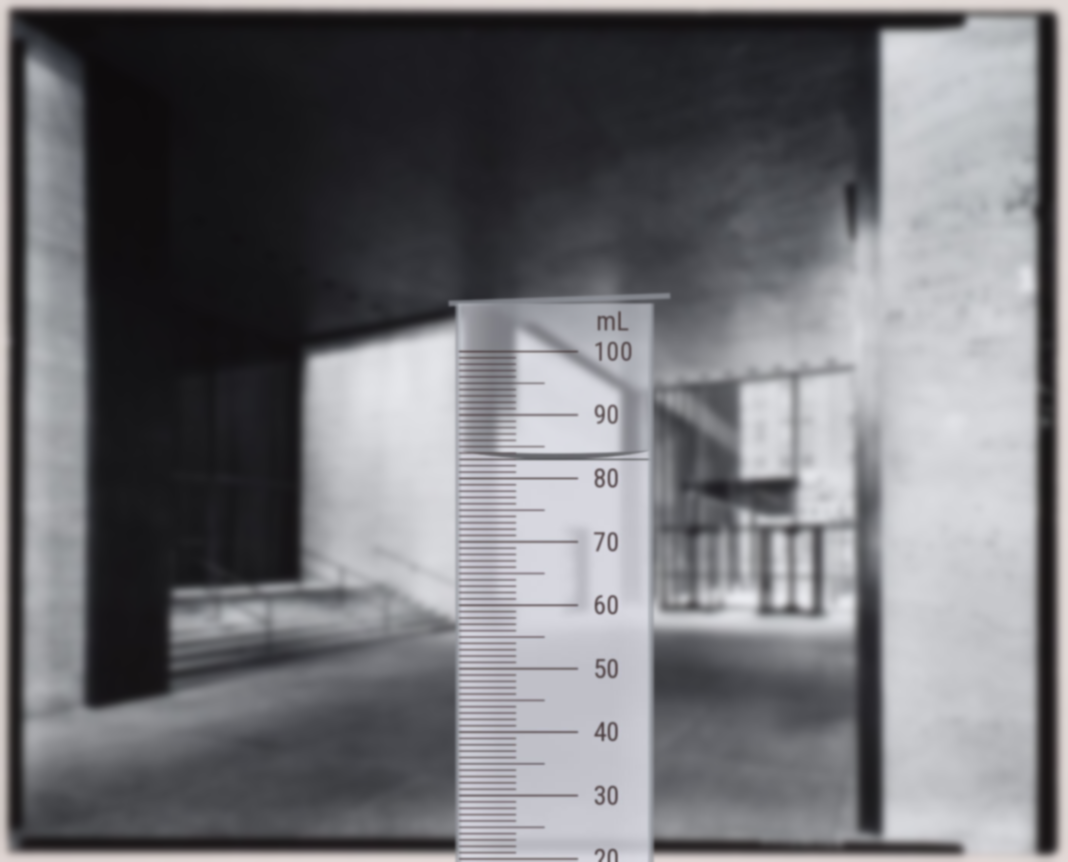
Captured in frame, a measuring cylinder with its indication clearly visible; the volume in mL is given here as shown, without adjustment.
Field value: 83 mL
